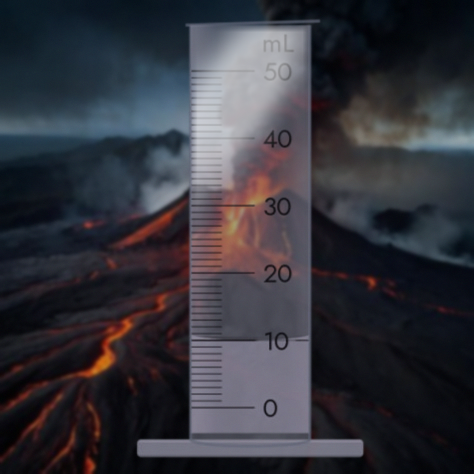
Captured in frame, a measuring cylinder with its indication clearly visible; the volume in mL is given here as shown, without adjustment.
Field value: 10 mL
